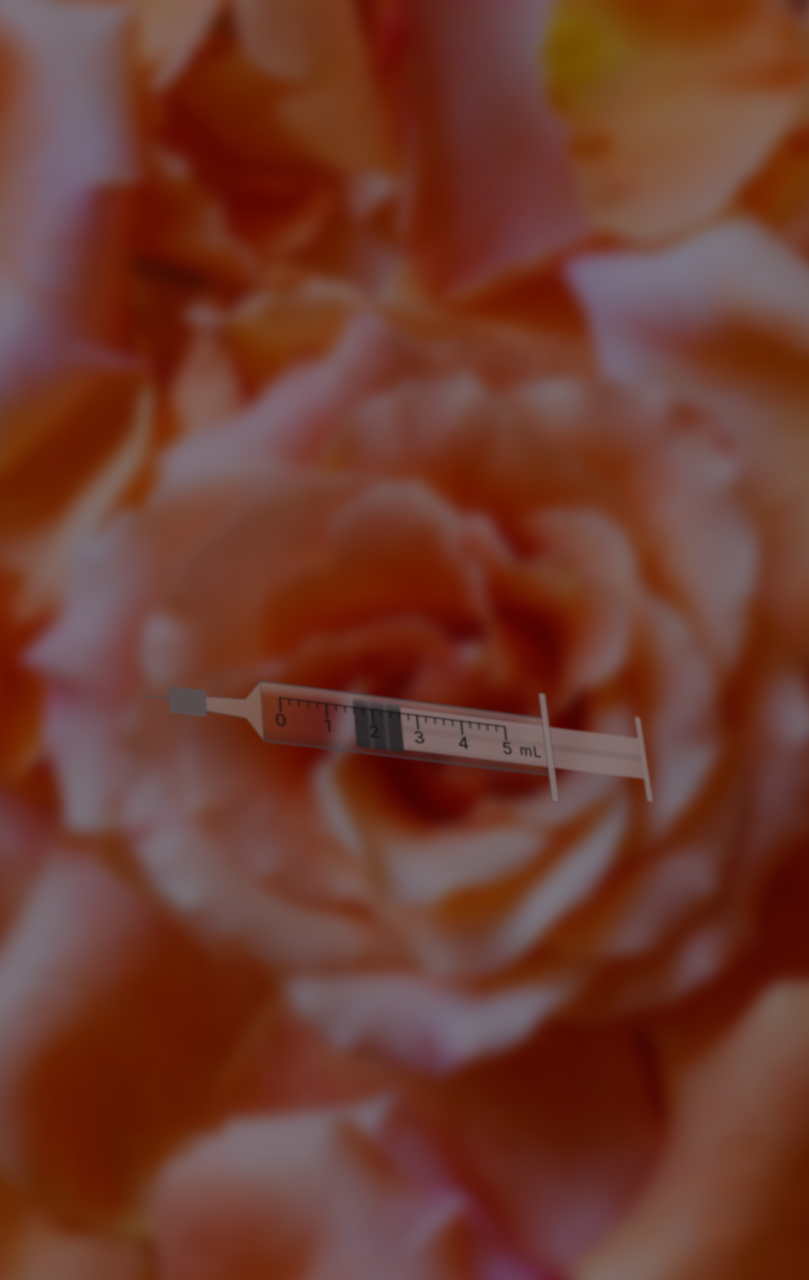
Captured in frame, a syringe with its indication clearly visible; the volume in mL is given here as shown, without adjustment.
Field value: 1.6 mL
